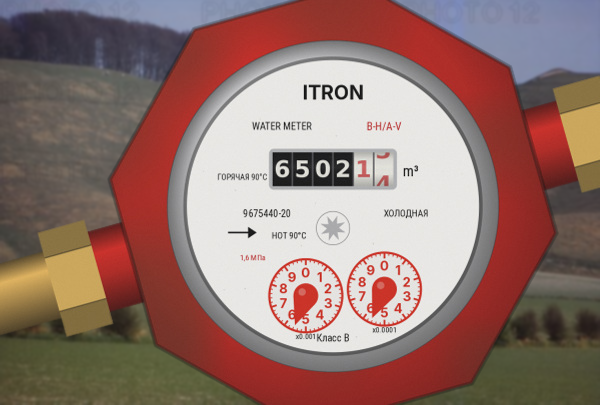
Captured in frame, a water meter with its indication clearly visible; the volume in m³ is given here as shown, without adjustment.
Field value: 6502.1355 m³
